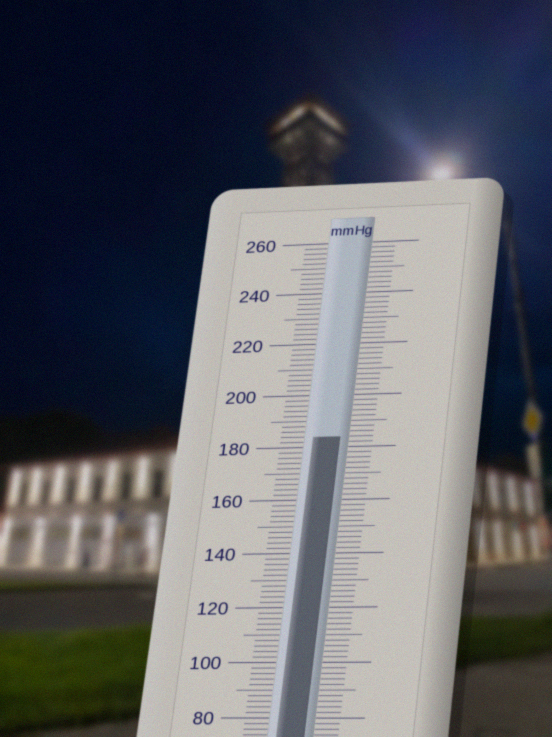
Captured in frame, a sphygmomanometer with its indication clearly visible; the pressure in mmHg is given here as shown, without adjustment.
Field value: 184 mmHg
